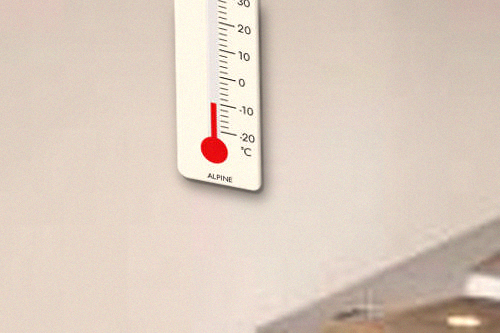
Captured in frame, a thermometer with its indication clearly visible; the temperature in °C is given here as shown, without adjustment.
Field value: -10 °C
